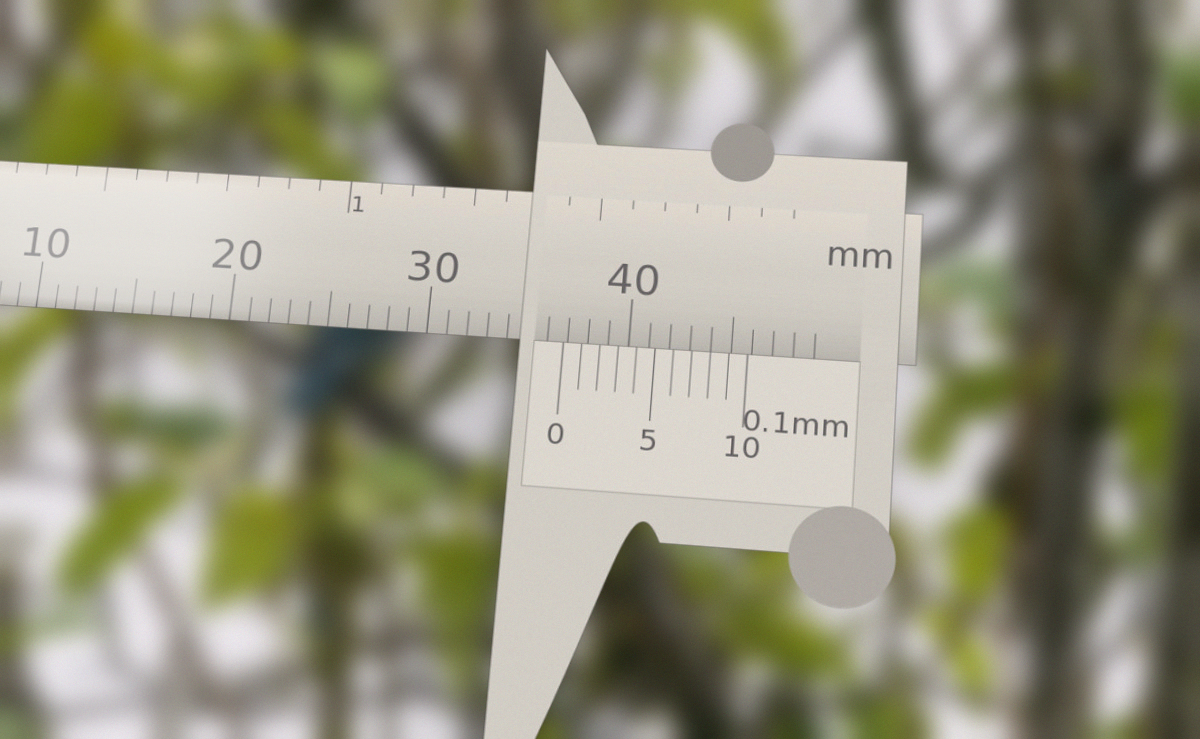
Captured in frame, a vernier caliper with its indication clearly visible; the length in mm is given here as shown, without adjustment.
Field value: 36.8 mm
